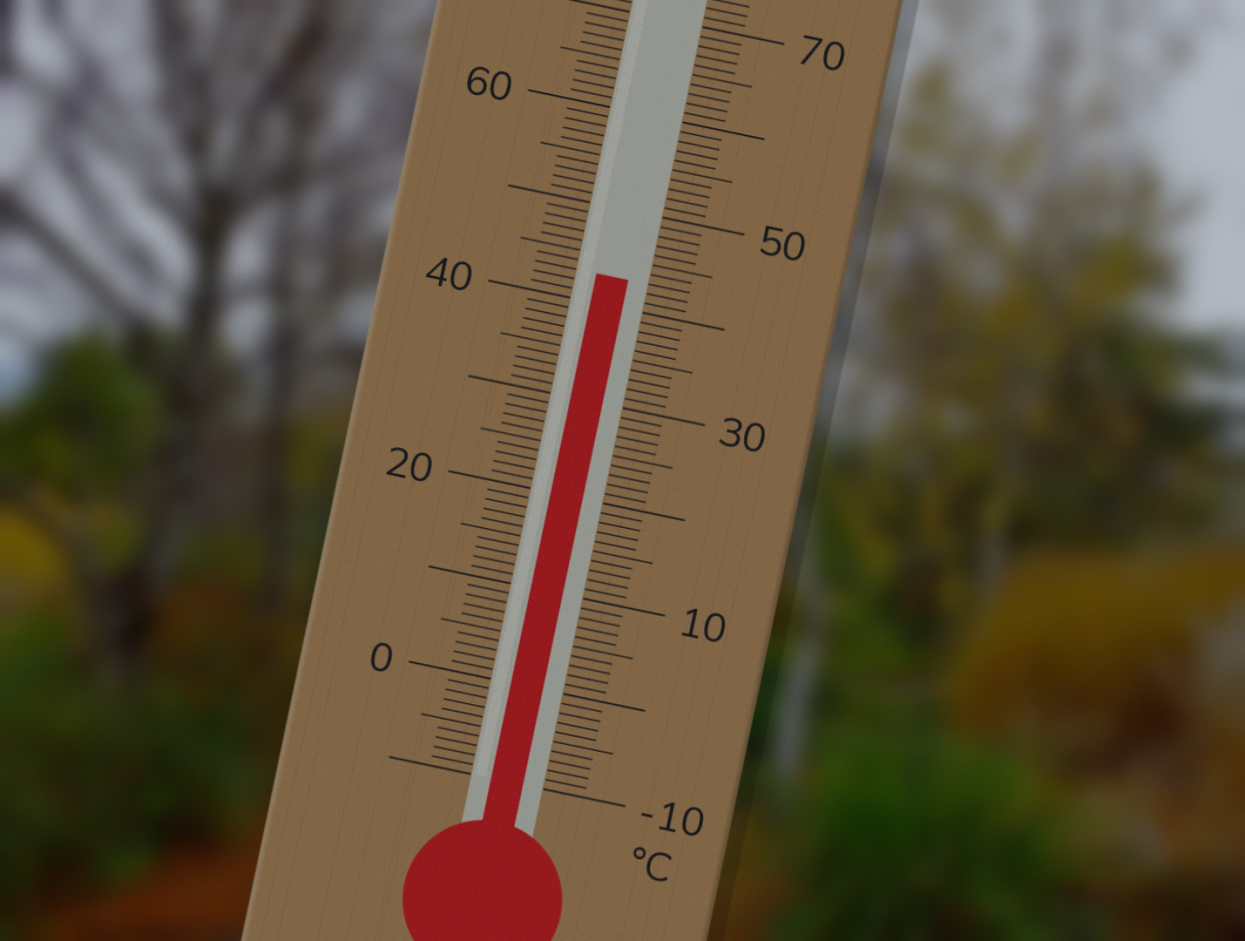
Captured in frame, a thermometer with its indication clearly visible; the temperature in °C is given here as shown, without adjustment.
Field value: 43 °C
